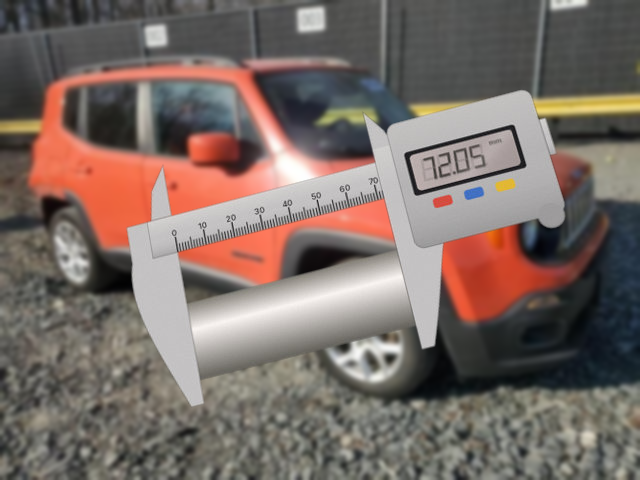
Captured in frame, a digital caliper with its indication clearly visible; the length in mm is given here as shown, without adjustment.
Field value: 72.05 mm
